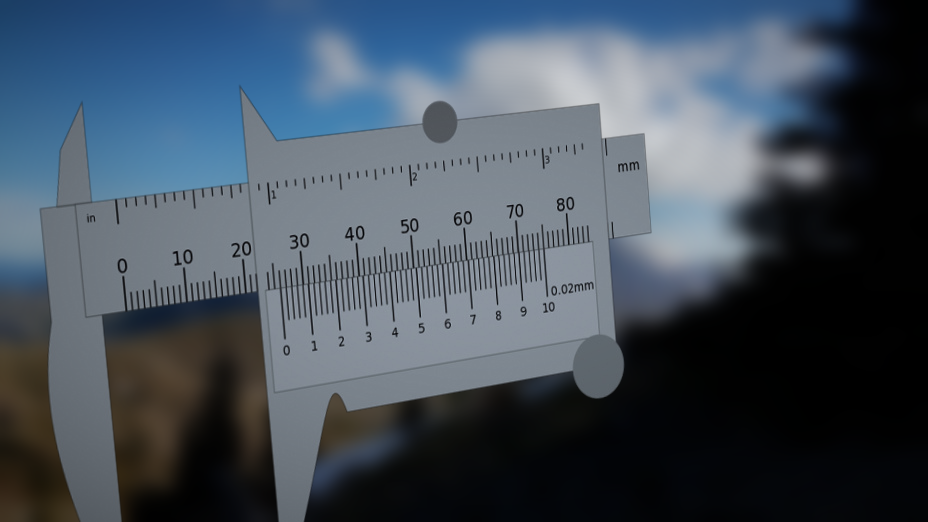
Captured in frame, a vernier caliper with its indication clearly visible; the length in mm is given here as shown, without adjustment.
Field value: 26.0 mm
